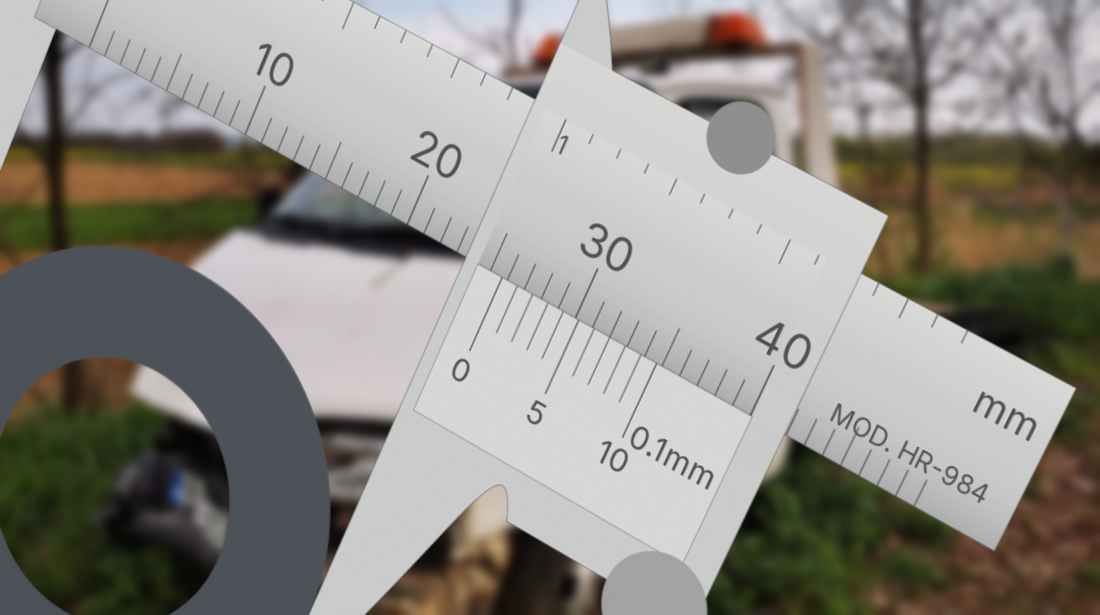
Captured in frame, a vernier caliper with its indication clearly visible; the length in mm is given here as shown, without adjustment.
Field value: 25.7 mm
